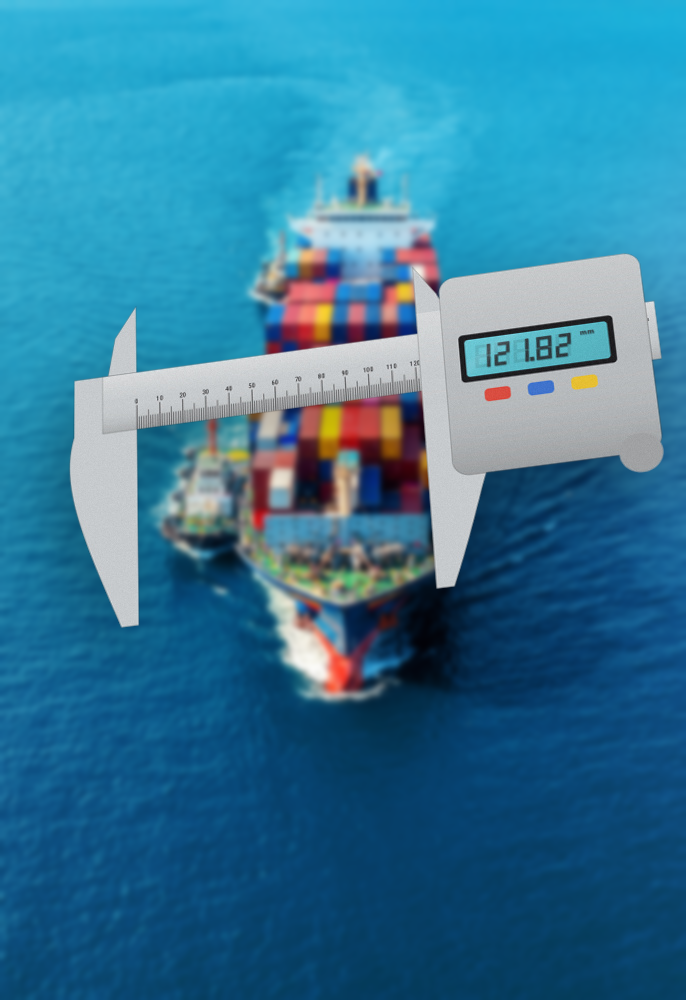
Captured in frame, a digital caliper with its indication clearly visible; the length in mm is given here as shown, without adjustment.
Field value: 121.82 mm
